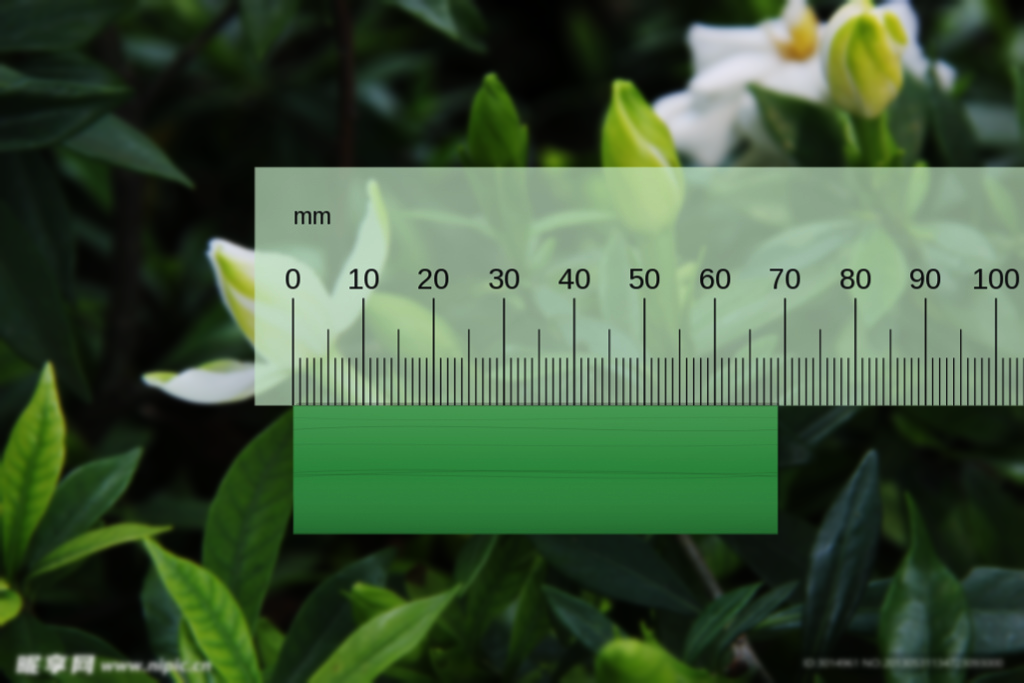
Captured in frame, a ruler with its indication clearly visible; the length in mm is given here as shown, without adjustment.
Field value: 69 mm
